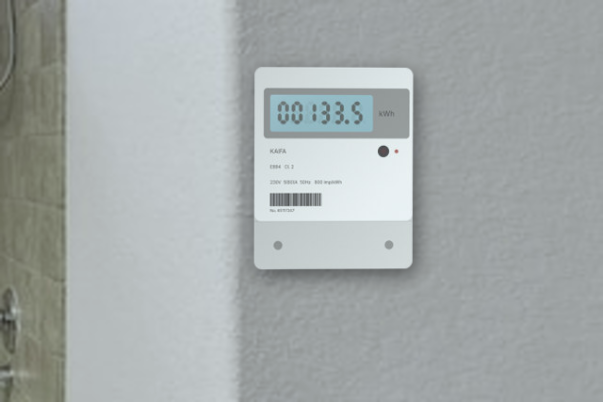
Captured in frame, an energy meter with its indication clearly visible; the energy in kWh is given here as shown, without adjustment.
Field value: 133.5 kWh
